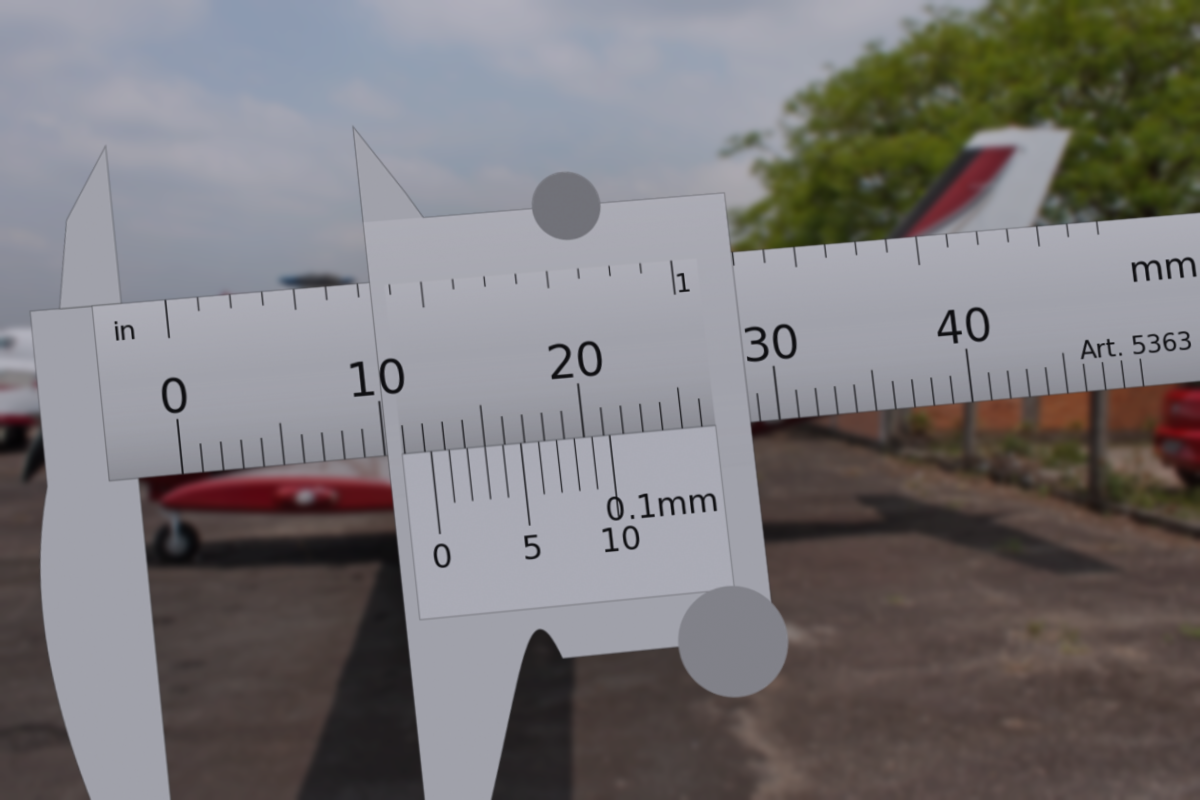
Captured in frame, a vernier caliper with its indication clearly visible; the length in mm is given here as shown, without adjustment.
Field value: 12.3 mm
